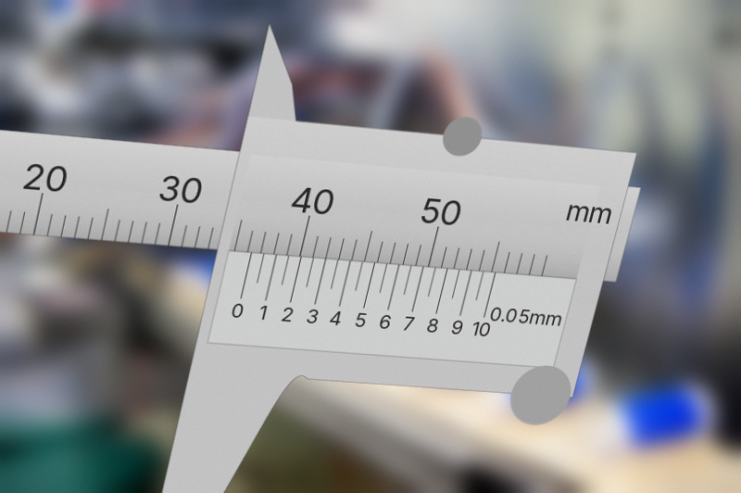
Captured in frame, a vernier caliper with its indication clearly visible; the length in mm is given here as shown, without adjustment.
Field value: 36.3 mm
